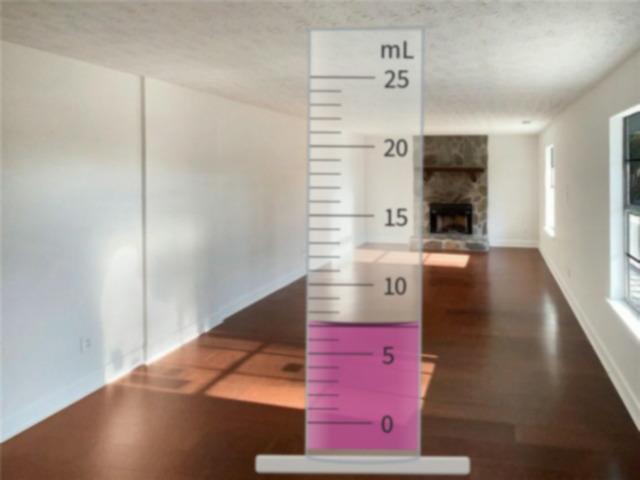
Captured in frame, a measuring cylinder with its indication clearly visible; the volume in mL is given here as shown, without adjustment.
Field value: 7 mL
